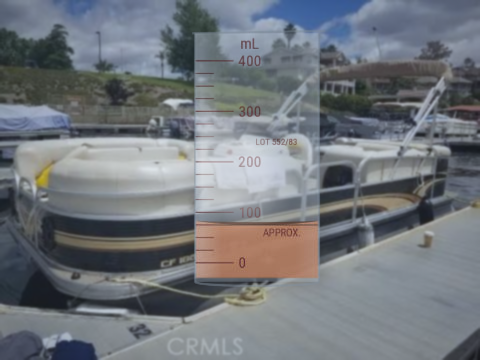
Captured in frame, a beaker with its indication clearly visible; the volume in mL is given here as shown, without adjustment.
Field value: 75 mL
